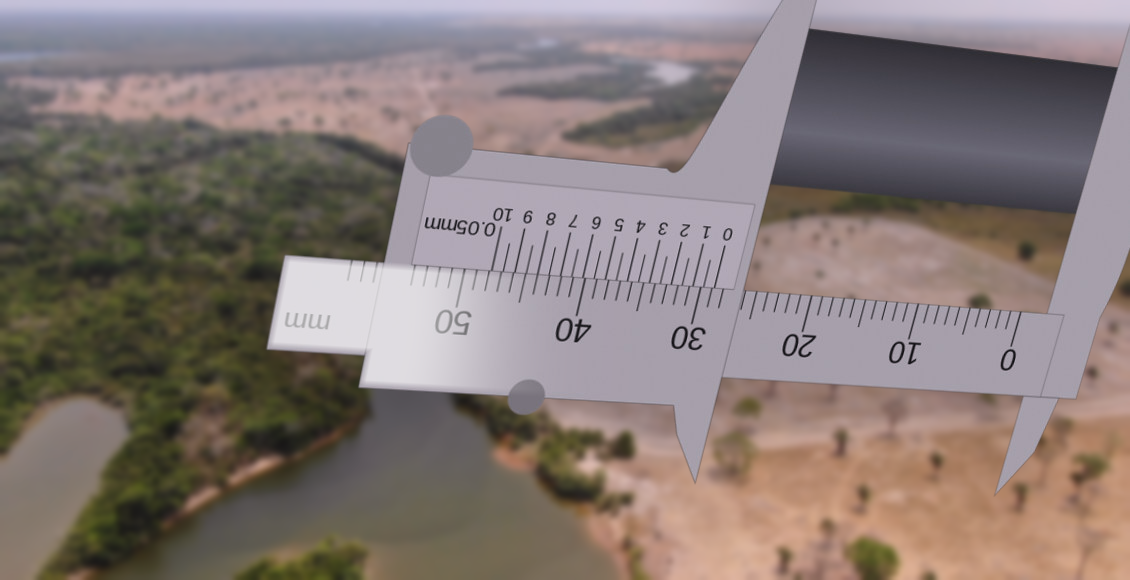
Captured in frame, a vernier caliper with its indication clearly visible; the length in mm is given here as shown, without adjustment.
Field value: 28.8 mm
